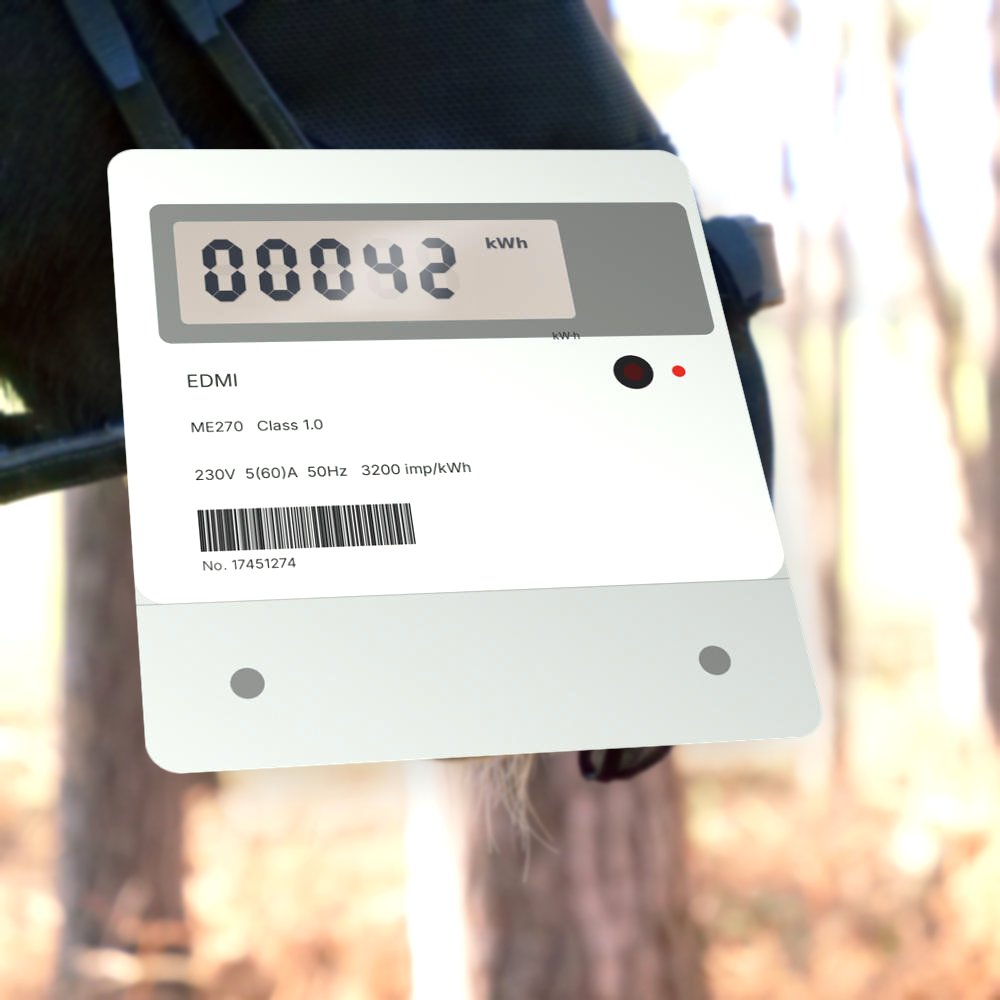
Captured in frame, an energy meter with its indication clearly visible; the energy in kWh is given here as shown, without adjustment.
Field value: 42 kWh
